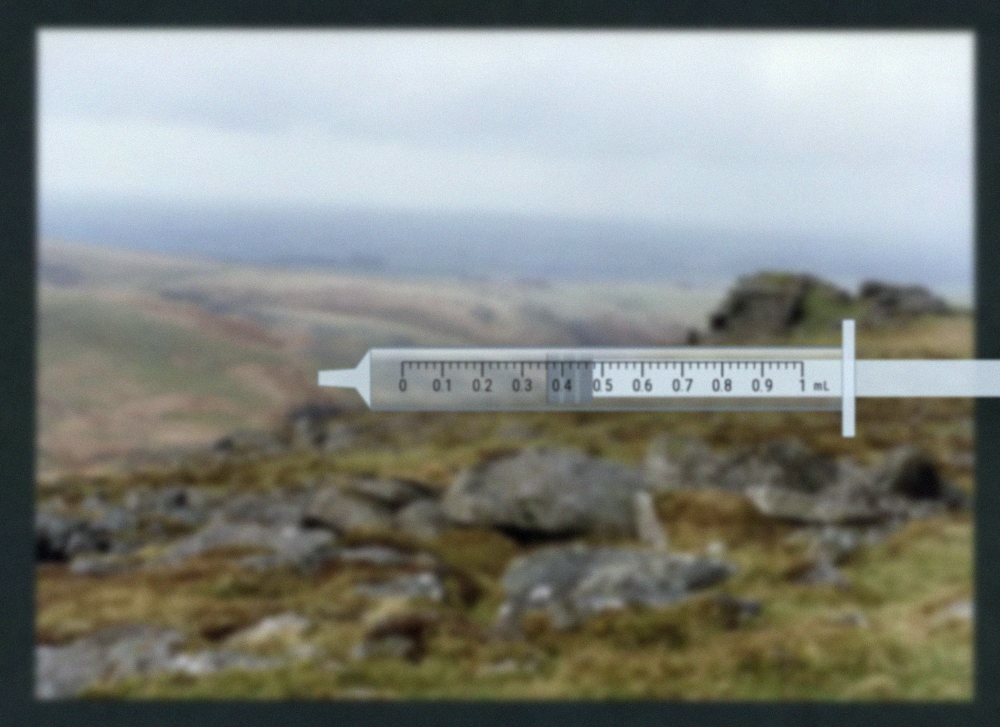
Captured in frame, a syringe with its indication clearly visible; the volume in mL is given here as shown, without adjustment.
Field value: 0.36 mL
